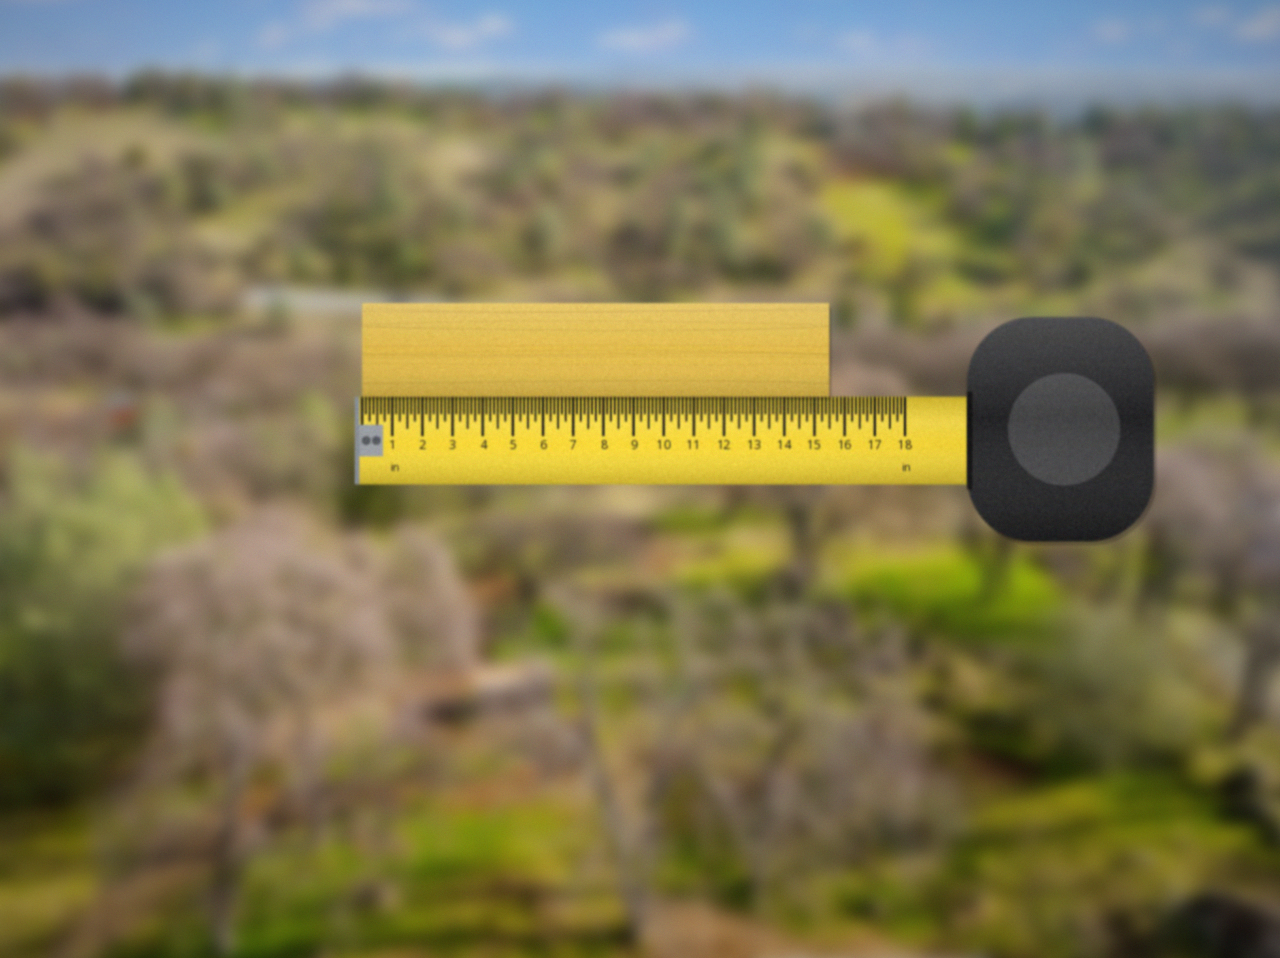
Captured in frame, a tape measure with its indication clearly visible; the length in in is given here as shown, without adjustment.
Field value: 15.5 in
